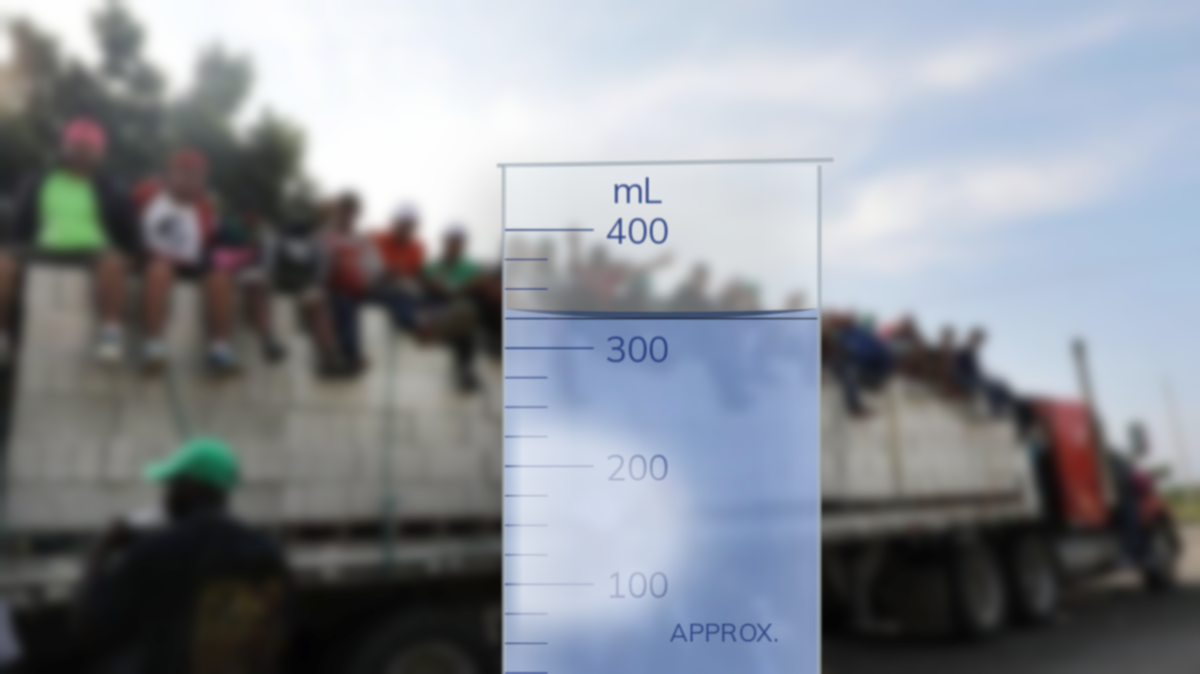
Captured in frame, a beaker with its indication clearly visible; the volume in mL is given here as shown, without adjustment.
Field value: 325 mL
